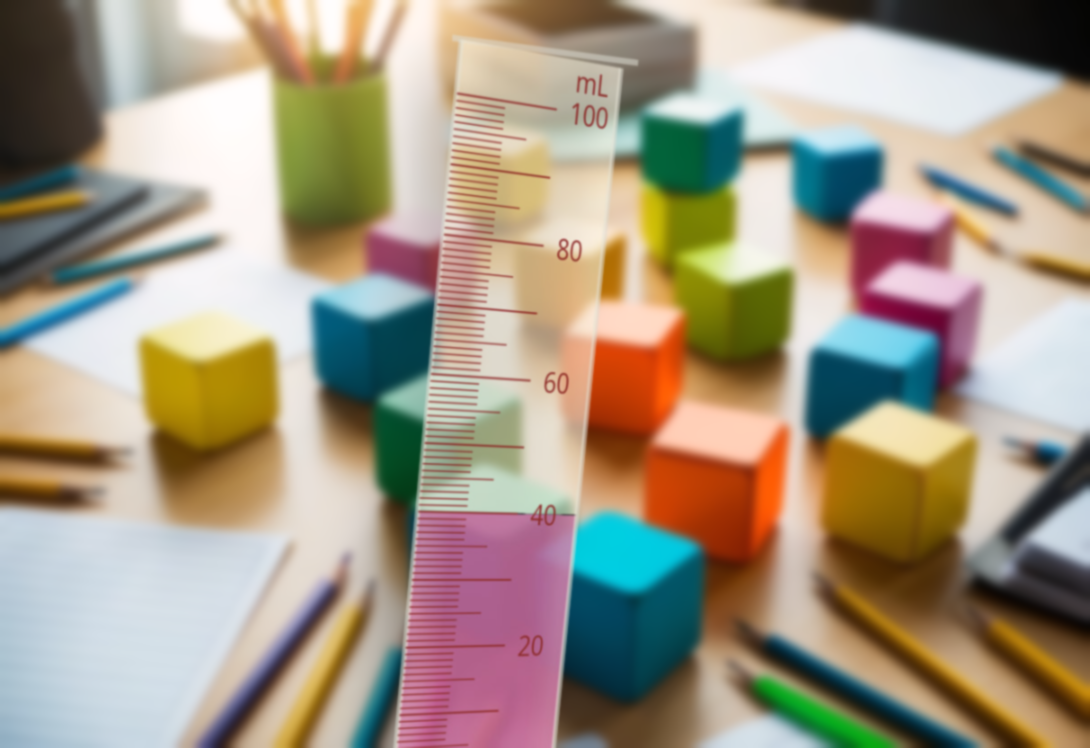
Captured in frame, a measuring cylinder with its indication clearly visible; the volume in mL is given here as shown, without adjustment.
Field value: 40 mL
